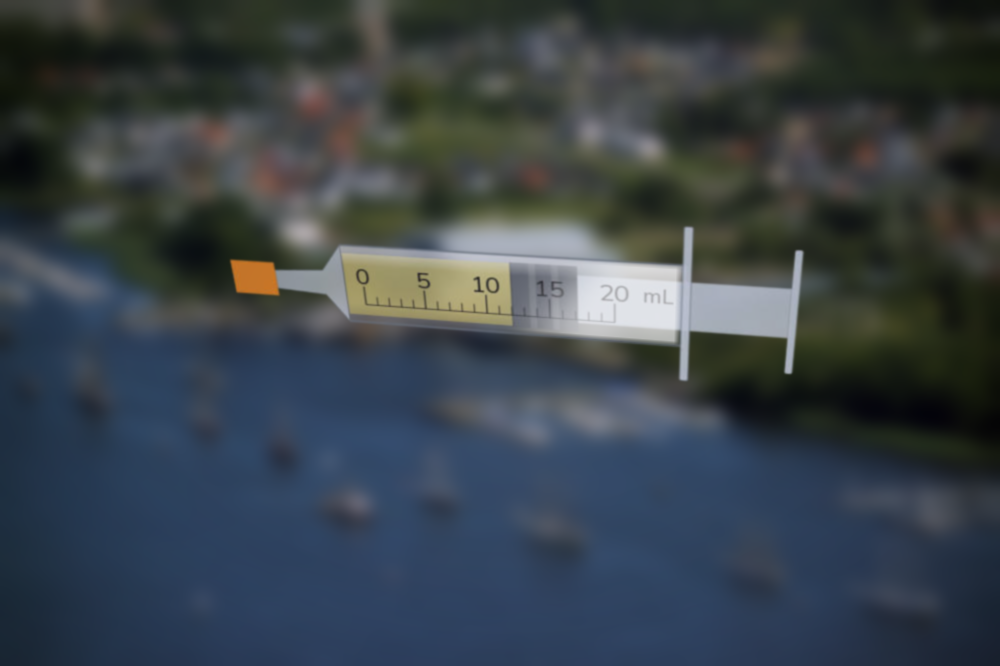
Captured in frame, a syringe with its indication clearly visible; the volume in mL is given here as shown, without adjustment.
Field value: 12 mL
